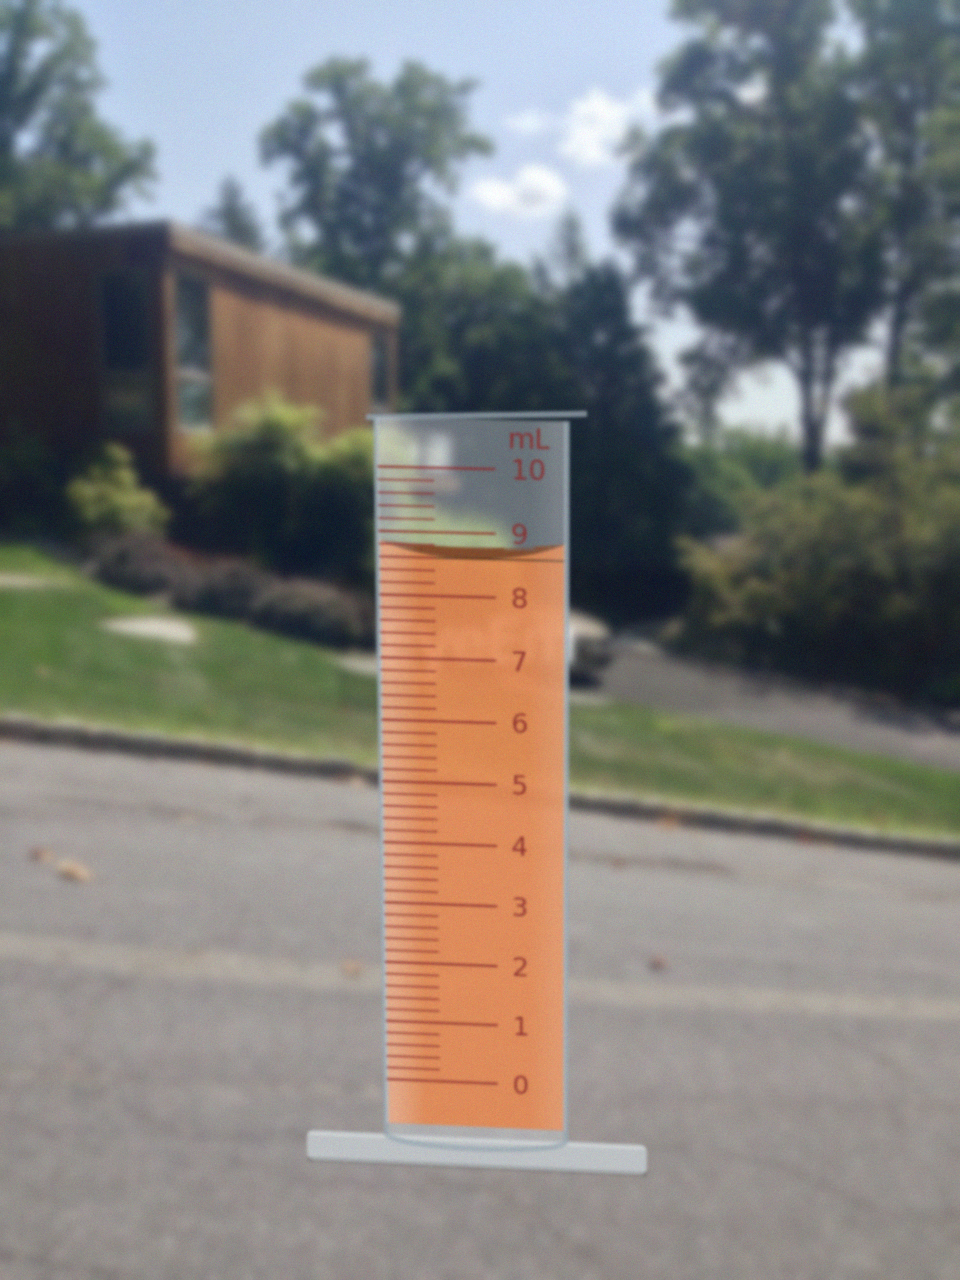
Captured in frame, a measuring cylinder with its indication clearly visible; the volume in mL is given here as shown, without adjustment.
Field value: 8.6 mL
